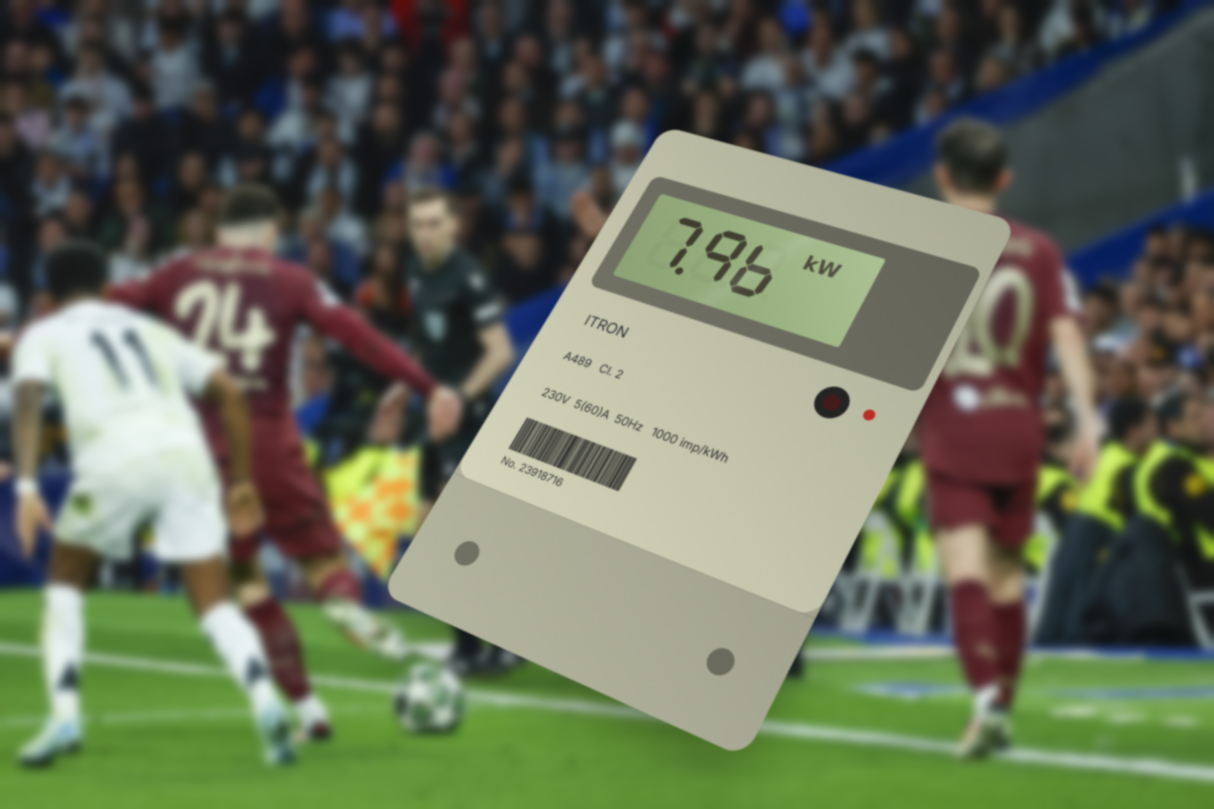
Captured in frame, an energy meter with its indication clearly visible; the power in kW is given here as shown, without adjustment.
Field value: 7.96 kW
